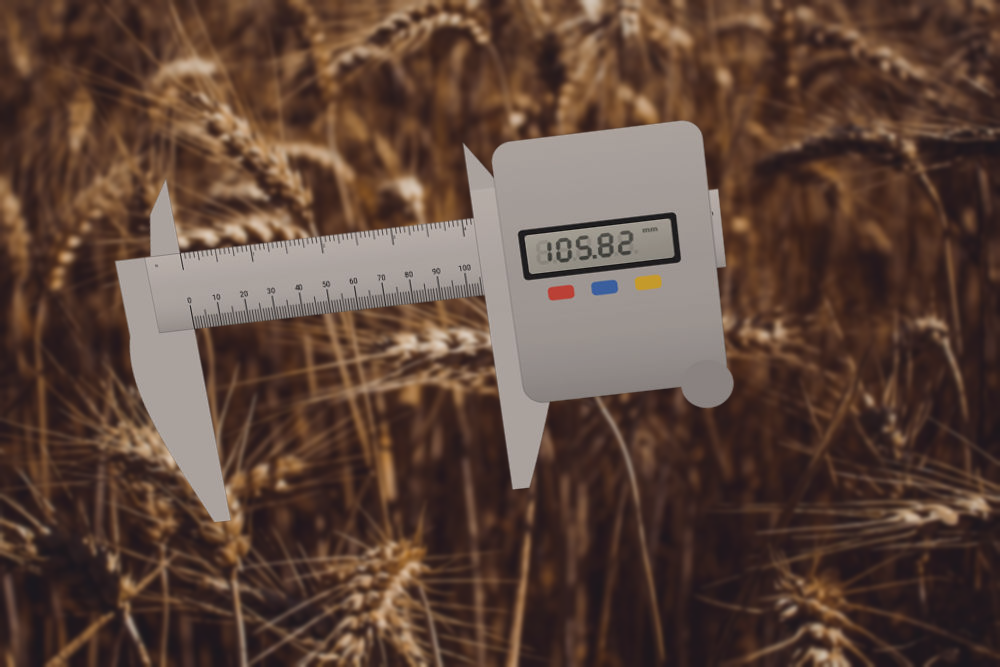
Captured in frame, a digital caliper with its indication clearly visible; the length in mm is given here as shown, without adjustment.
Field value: 105.82 mm
